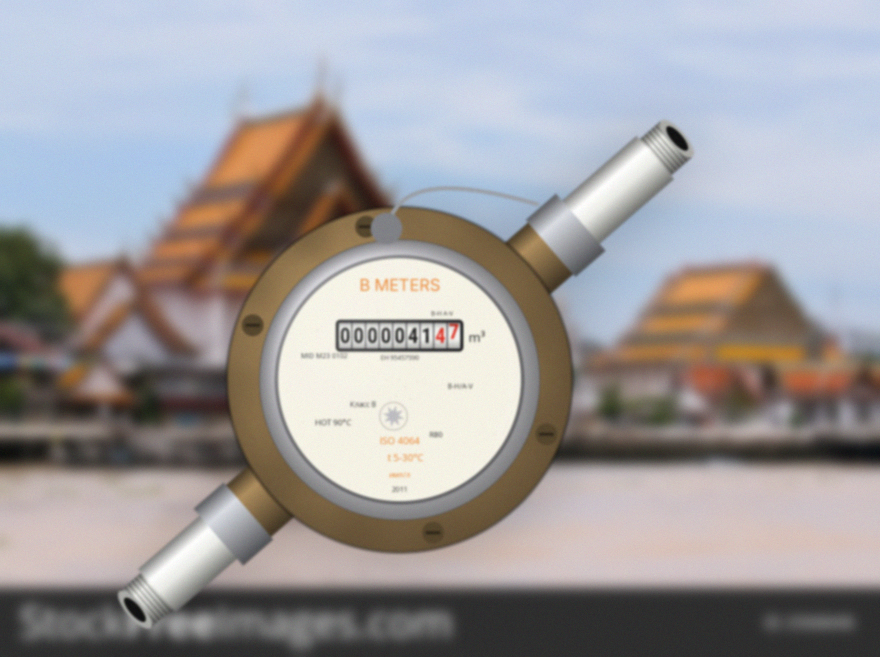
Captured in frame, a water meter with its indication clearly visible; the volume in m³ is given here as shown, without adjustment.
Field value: 41.47 m³
